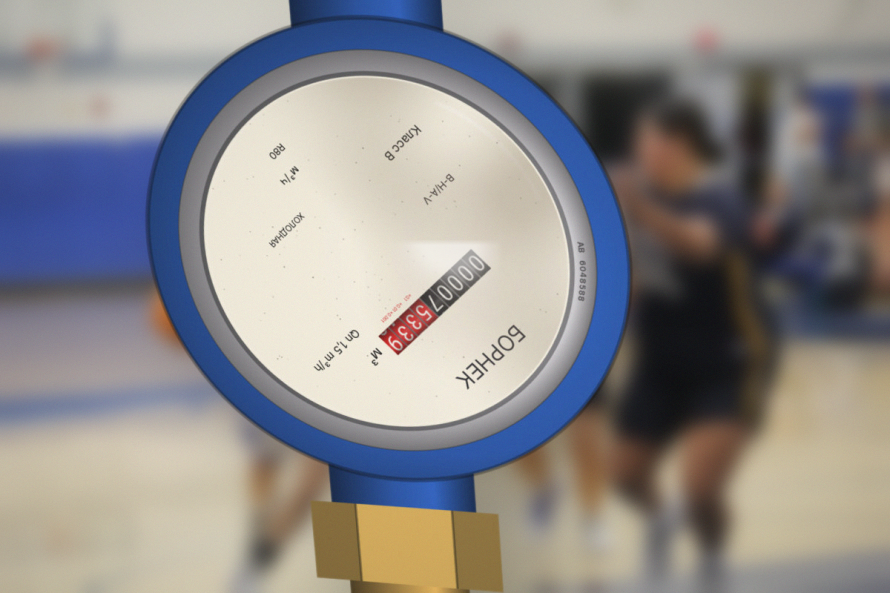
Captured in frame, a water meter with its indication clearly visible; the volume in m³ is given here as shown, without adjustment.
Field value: 7.5339 m³
